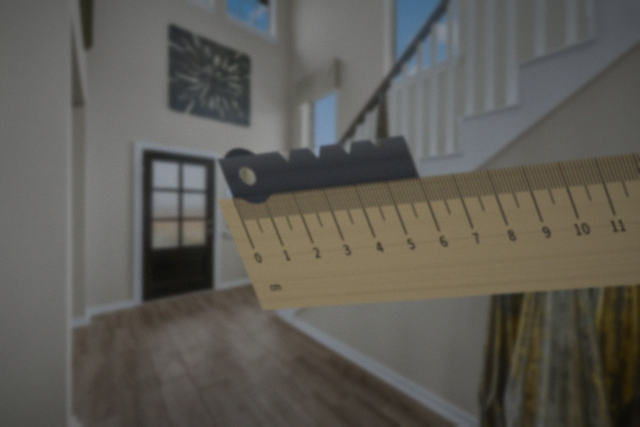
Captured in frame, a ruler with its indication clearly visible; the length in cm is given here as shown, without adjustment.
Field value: 6 cm
